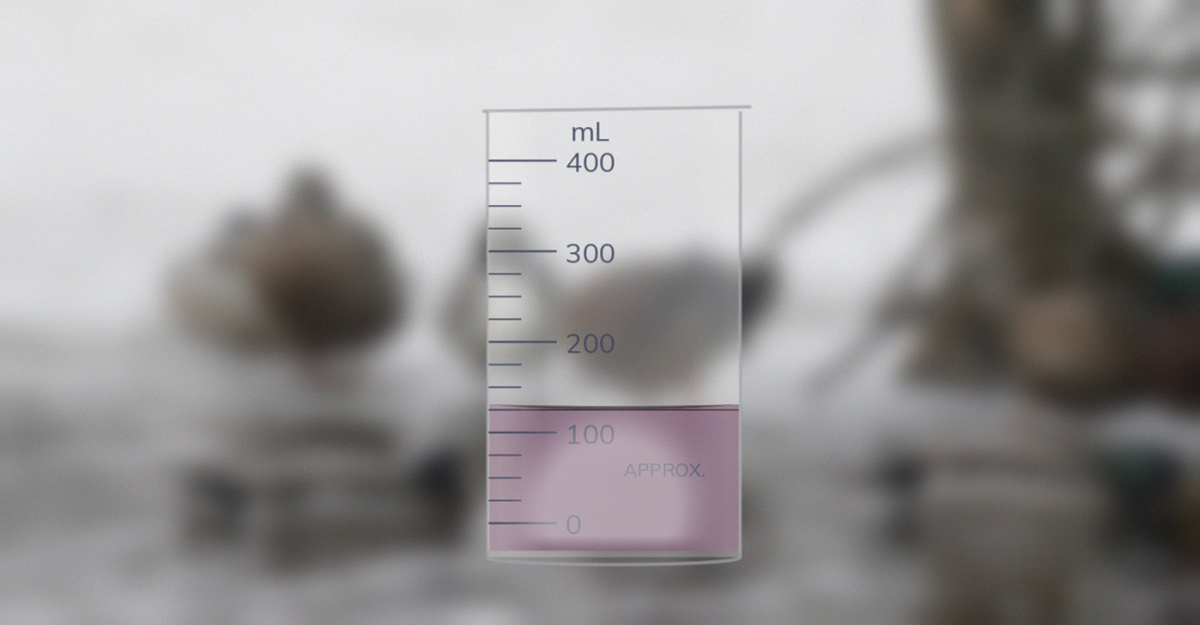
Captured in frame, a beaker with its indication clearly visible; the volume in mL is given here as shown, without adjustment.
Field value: 125 mL
